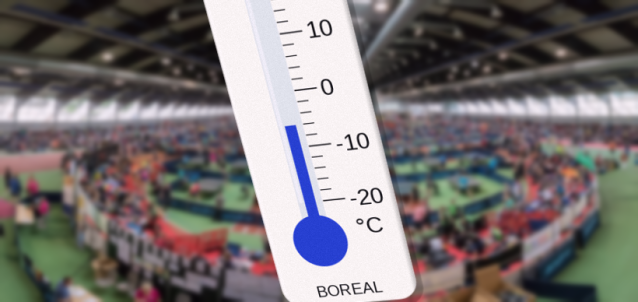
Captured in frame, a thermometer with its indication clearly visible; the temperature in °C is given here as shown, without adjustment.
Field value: -6 °C
